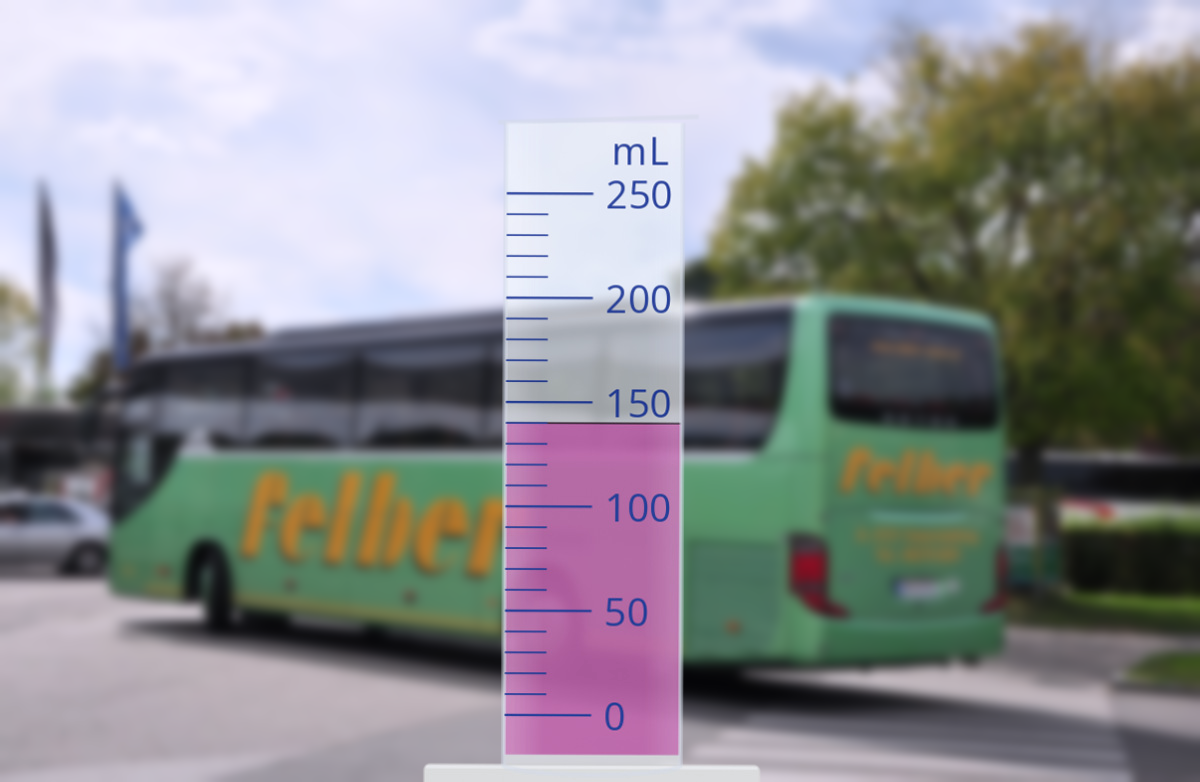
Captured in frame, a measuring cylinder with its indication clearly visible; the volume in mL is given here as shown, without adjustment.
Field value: 140 mL
